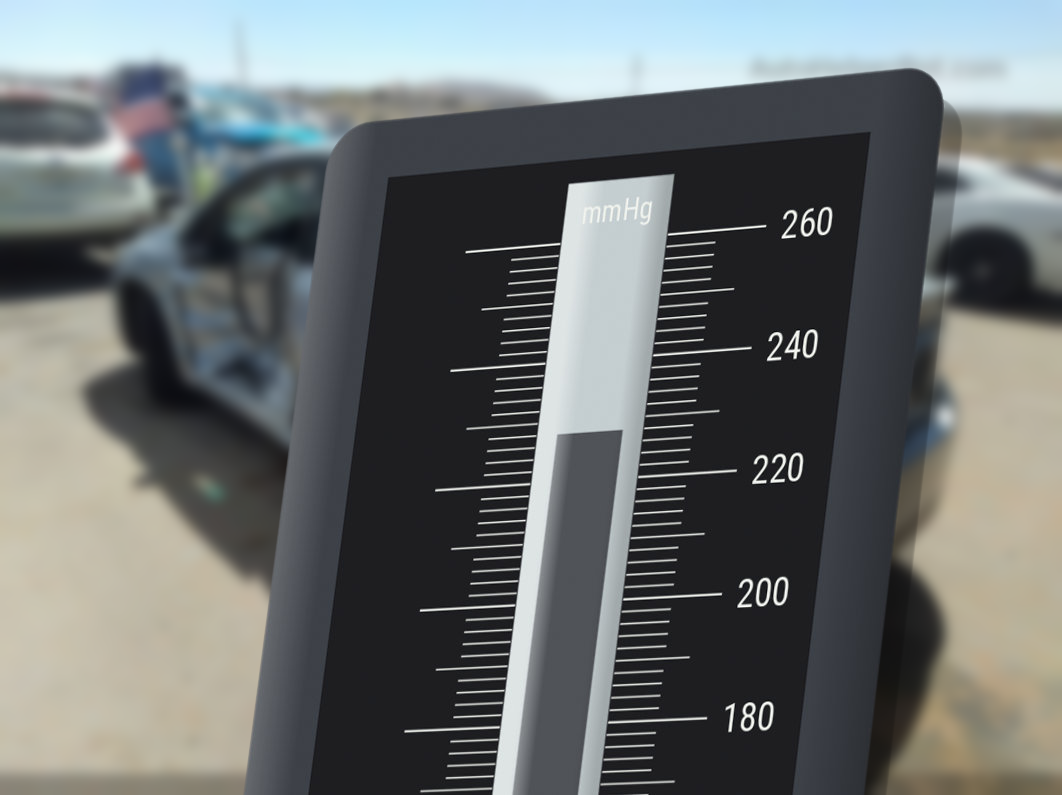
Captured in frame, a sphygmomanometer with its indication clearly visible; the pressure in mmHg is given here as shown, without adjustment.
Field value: 228 mmHg
